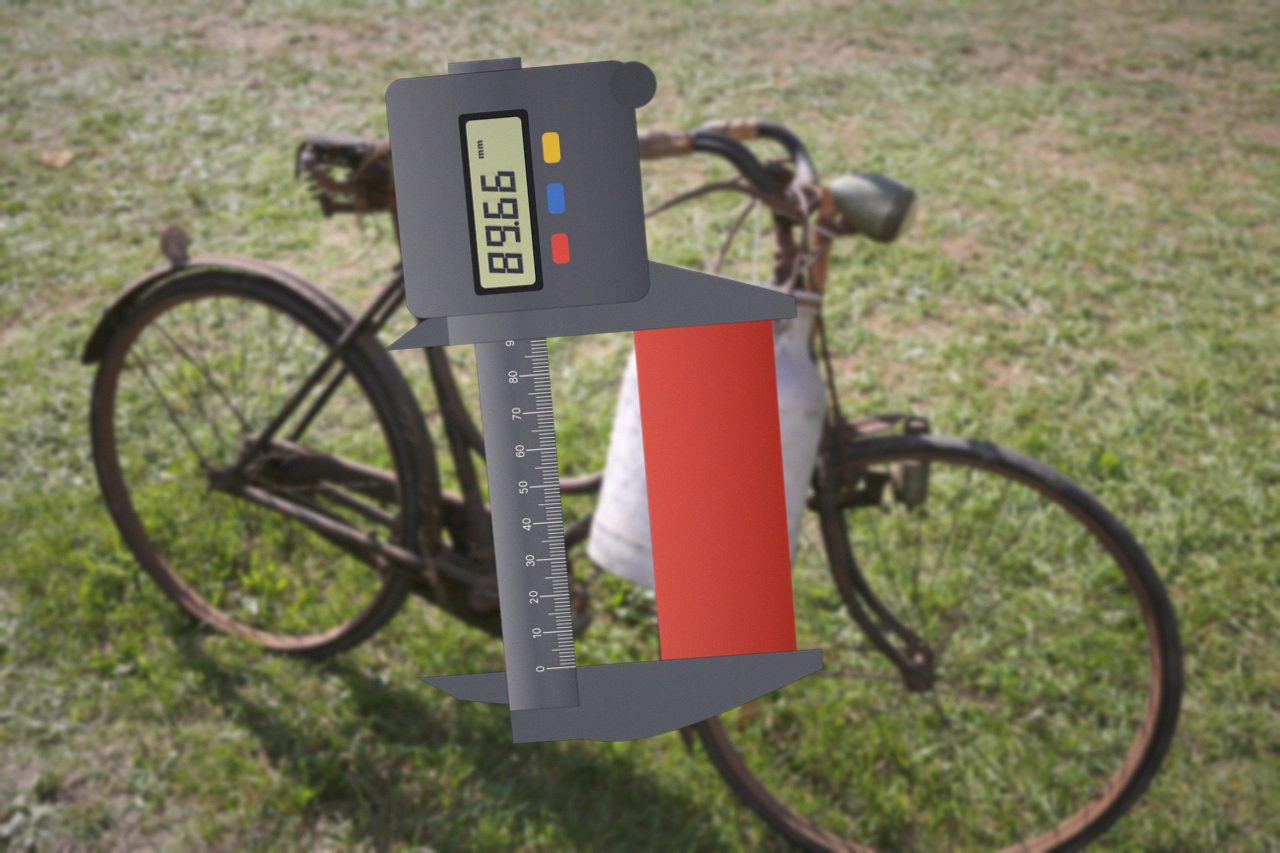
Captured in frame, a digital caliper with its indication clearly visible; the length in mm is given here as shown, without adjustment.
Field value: 89.66 mm
